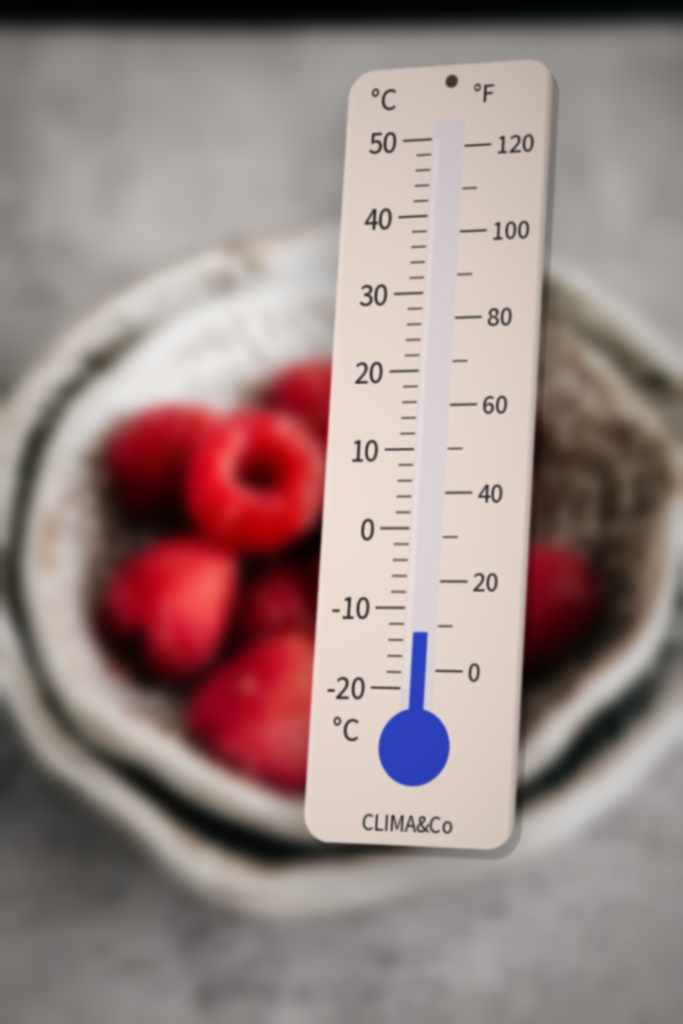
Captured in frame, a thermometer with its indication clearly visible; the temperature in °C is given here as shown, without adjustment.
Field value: -13 °C
